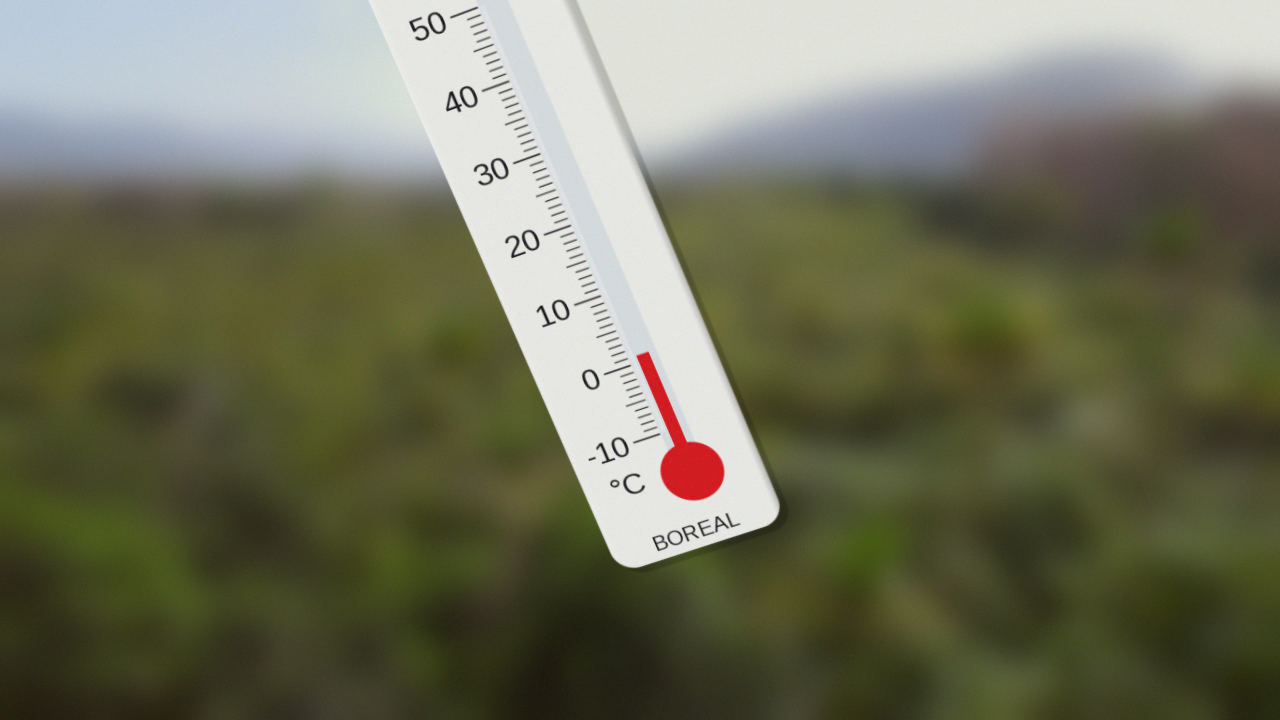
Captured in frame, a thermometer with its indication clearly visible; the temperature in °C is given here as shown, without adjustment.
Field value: 1 °C
